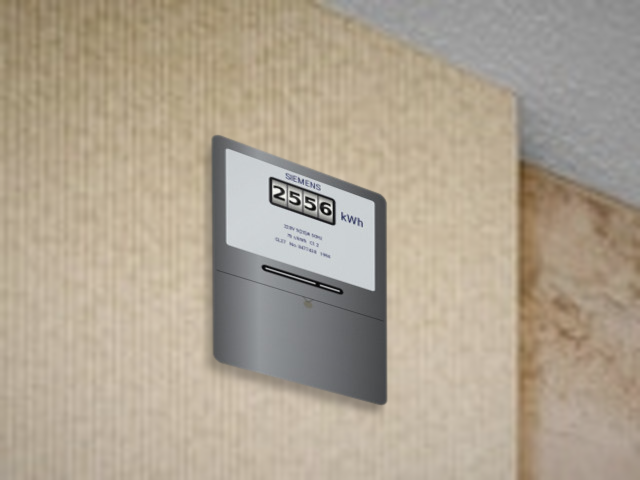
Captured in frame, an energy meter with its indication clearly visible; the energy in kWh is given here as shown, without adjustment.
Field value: 2556 kWh
